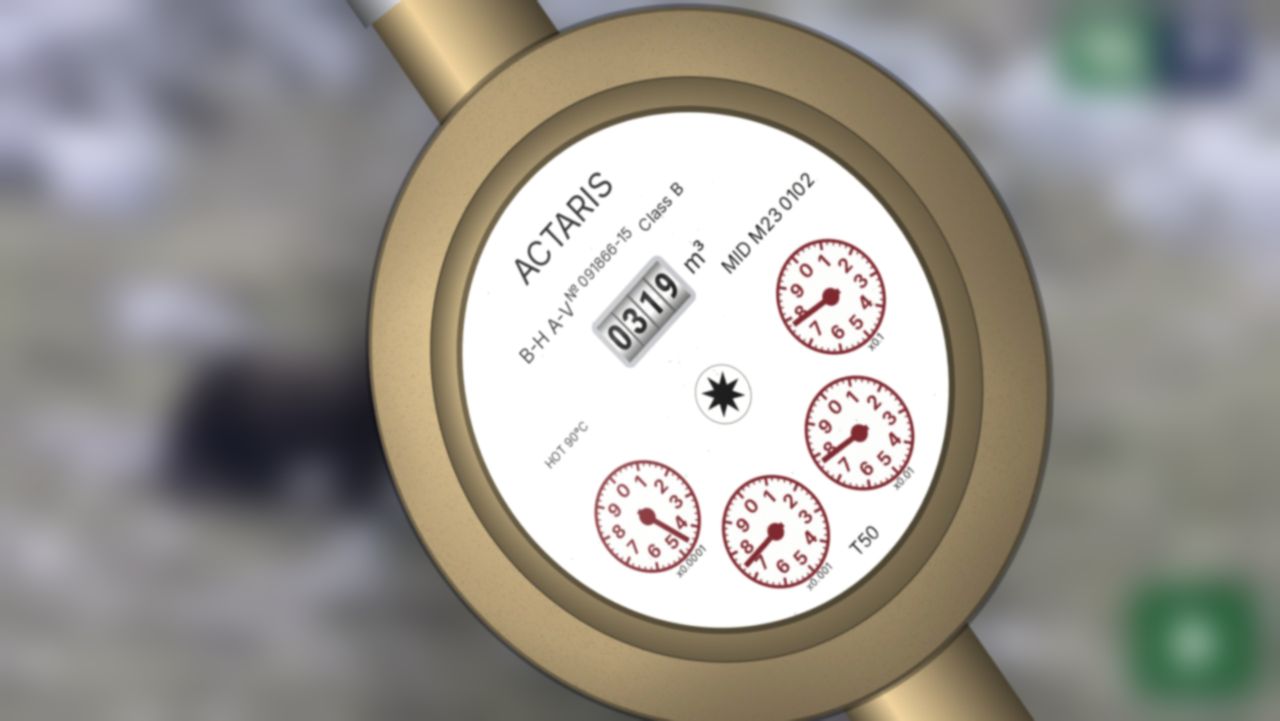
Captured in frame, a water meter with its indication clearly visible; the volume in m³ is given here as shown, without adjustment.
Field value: 319.7774 m³
